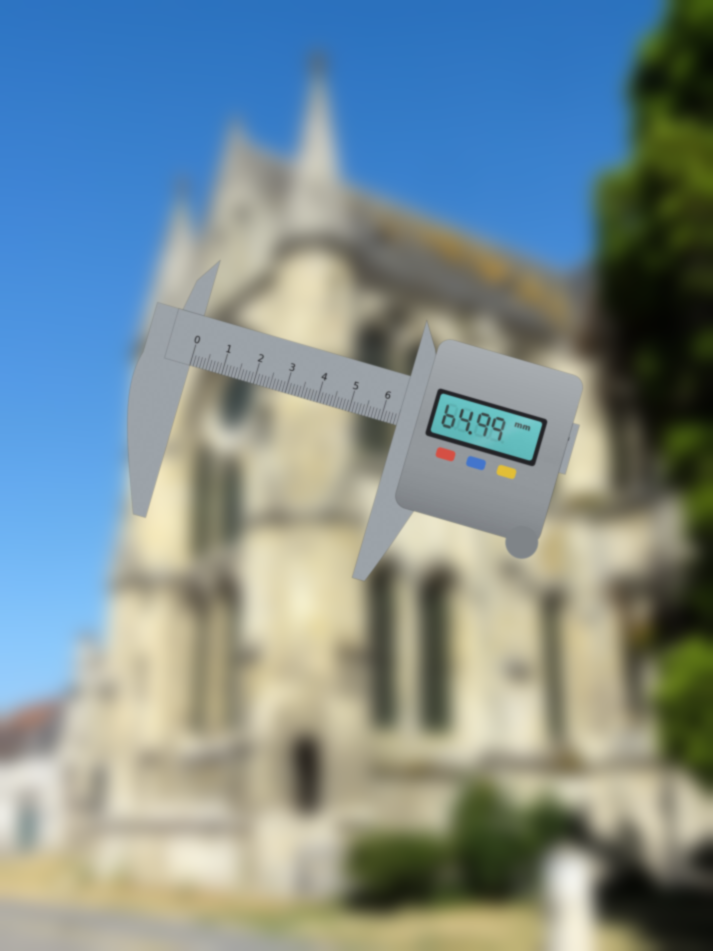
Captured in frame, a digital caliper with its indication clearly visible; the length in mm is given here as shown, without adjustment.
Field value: 64.99 mm
